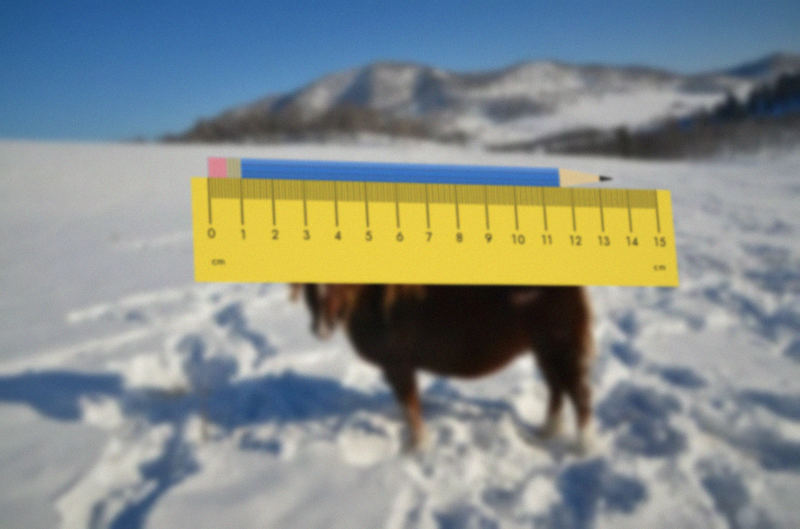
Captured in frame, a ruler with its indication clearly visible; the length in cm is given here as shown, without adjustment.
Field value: 13.5 cm
